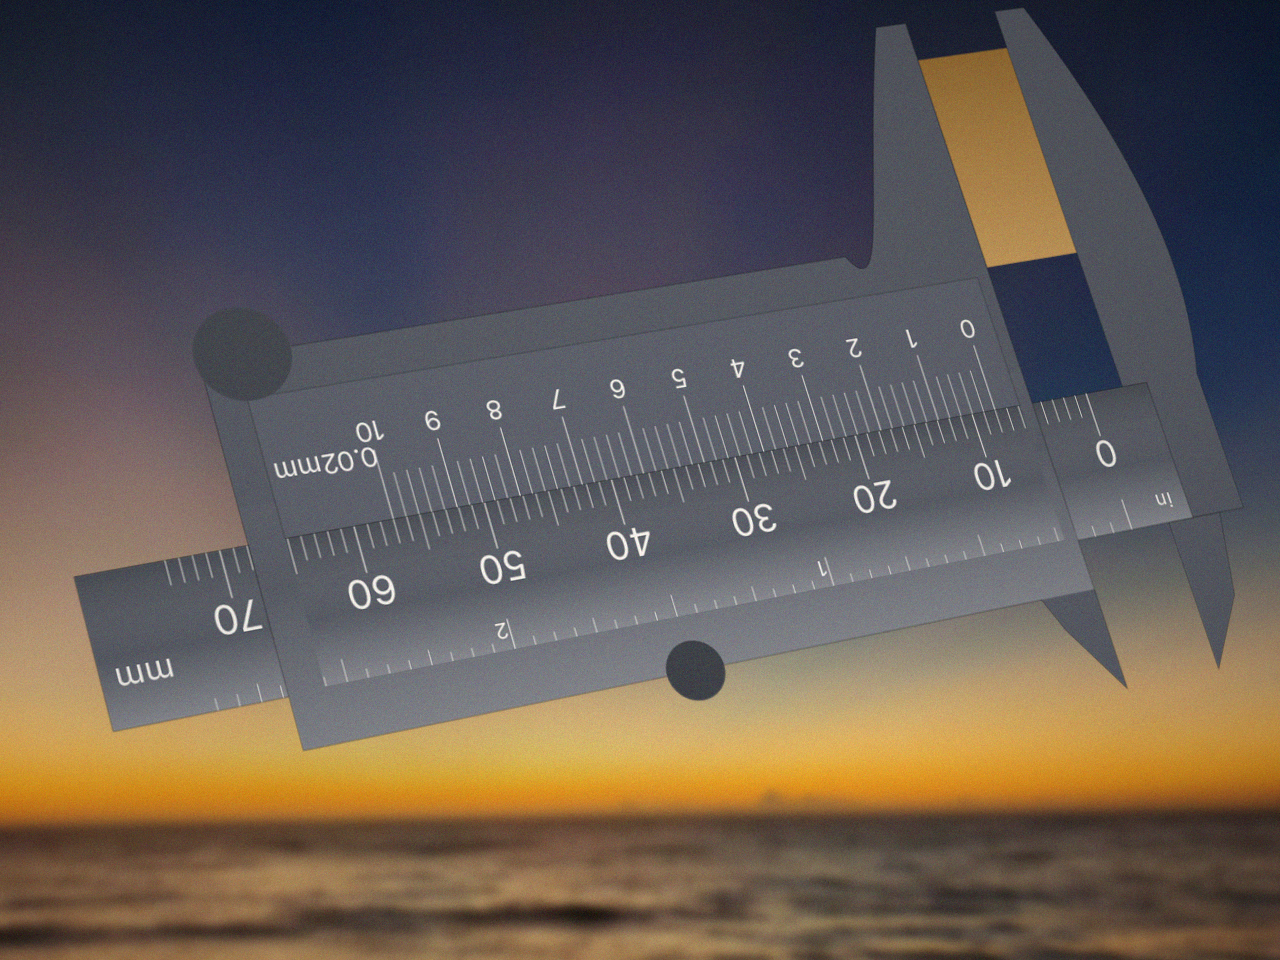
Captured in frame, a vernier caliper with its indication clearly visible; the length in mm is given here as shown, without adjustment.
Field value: 8.0 mm
